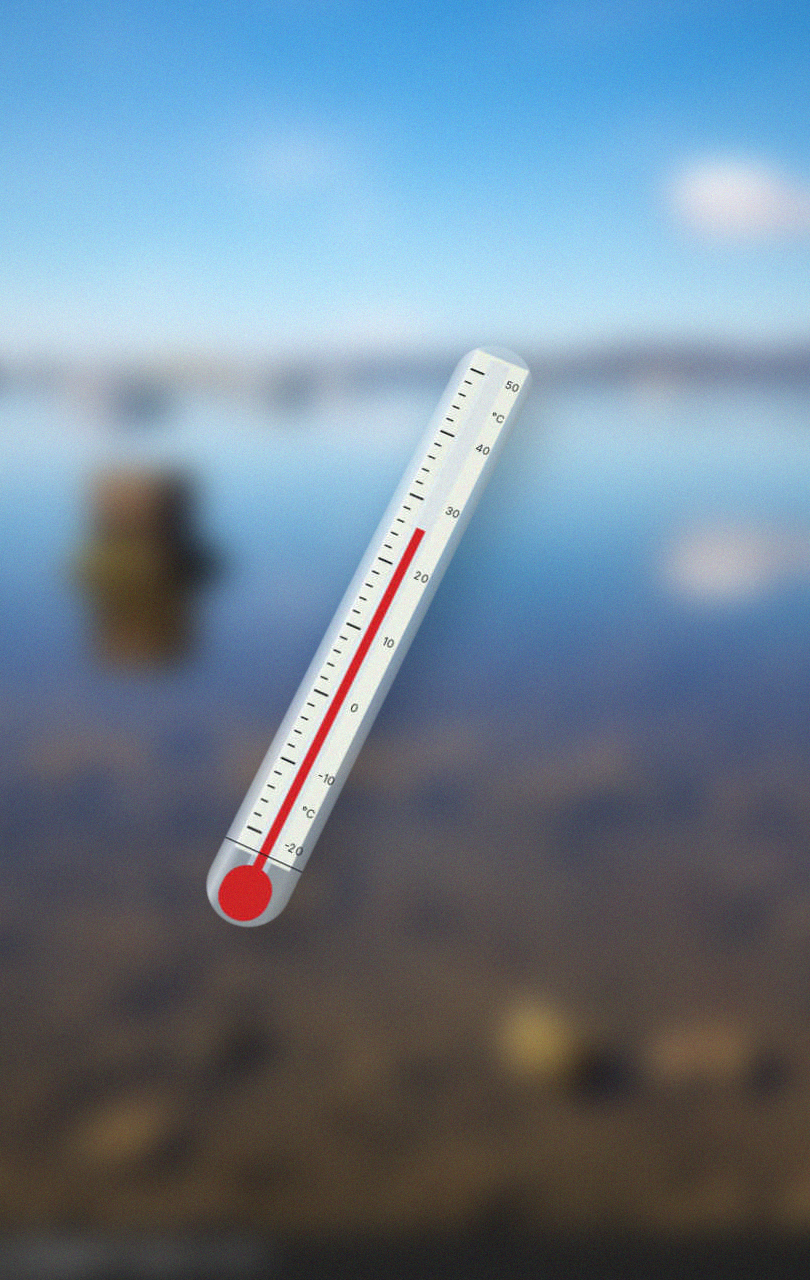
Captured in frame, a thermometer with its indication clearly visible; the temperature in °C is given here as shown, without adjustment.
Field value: 26 °C
